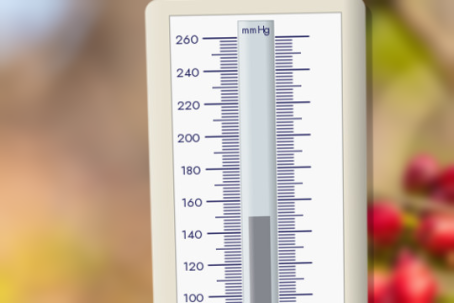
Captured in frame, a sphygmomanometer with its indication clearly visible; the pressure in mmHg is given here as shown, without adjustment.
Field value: 150 mmHg
